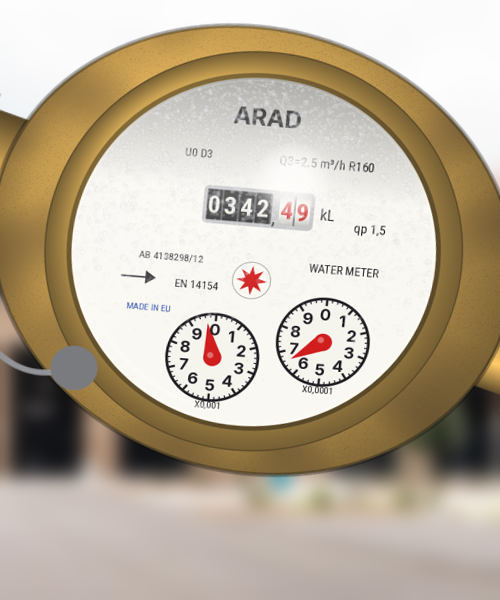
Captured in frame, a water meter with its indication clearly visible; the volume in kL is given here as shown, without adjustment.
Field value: 342.4896 kL
